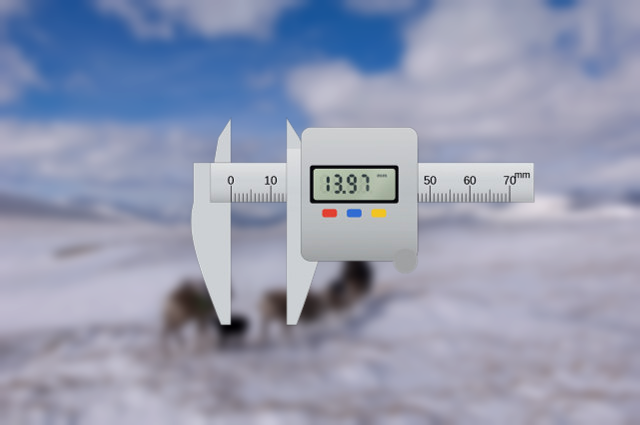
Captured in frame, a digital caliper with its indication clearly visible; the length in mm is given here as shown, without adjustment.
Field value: 13.97 mm
